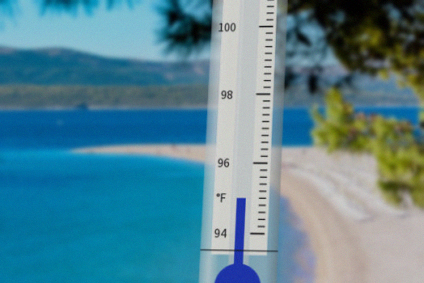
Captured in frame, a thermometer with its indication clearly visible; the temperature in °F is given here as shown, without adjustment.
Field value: 95 °F
